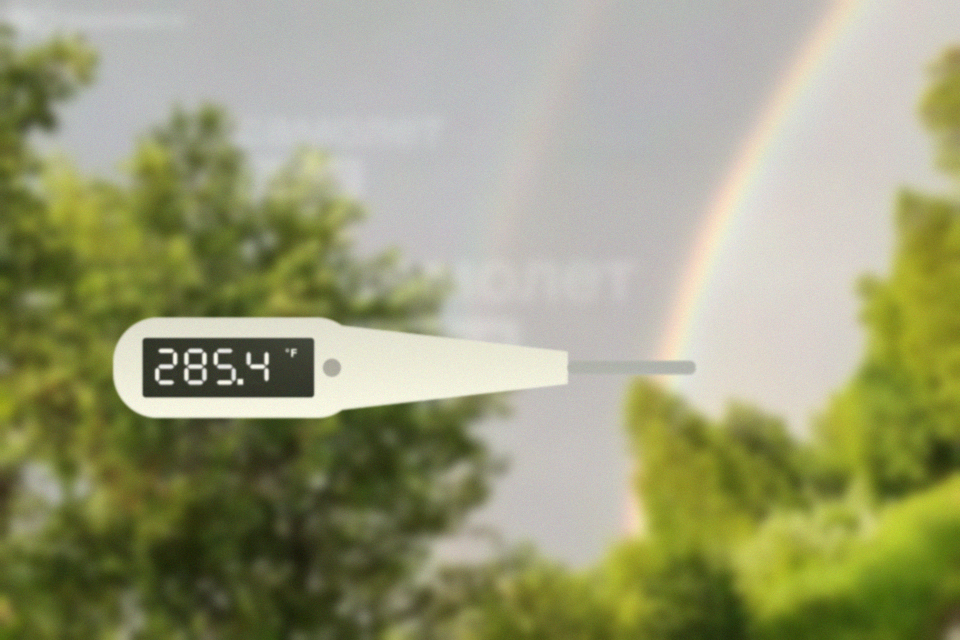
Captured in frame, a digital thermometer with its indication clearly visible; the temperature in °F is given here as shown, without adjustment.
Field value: 285.4 °F
